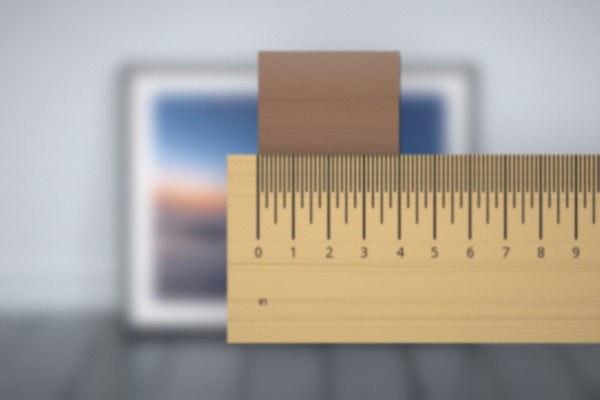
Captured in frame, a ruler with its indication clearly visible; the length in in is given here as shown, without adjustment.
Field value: 4 in
